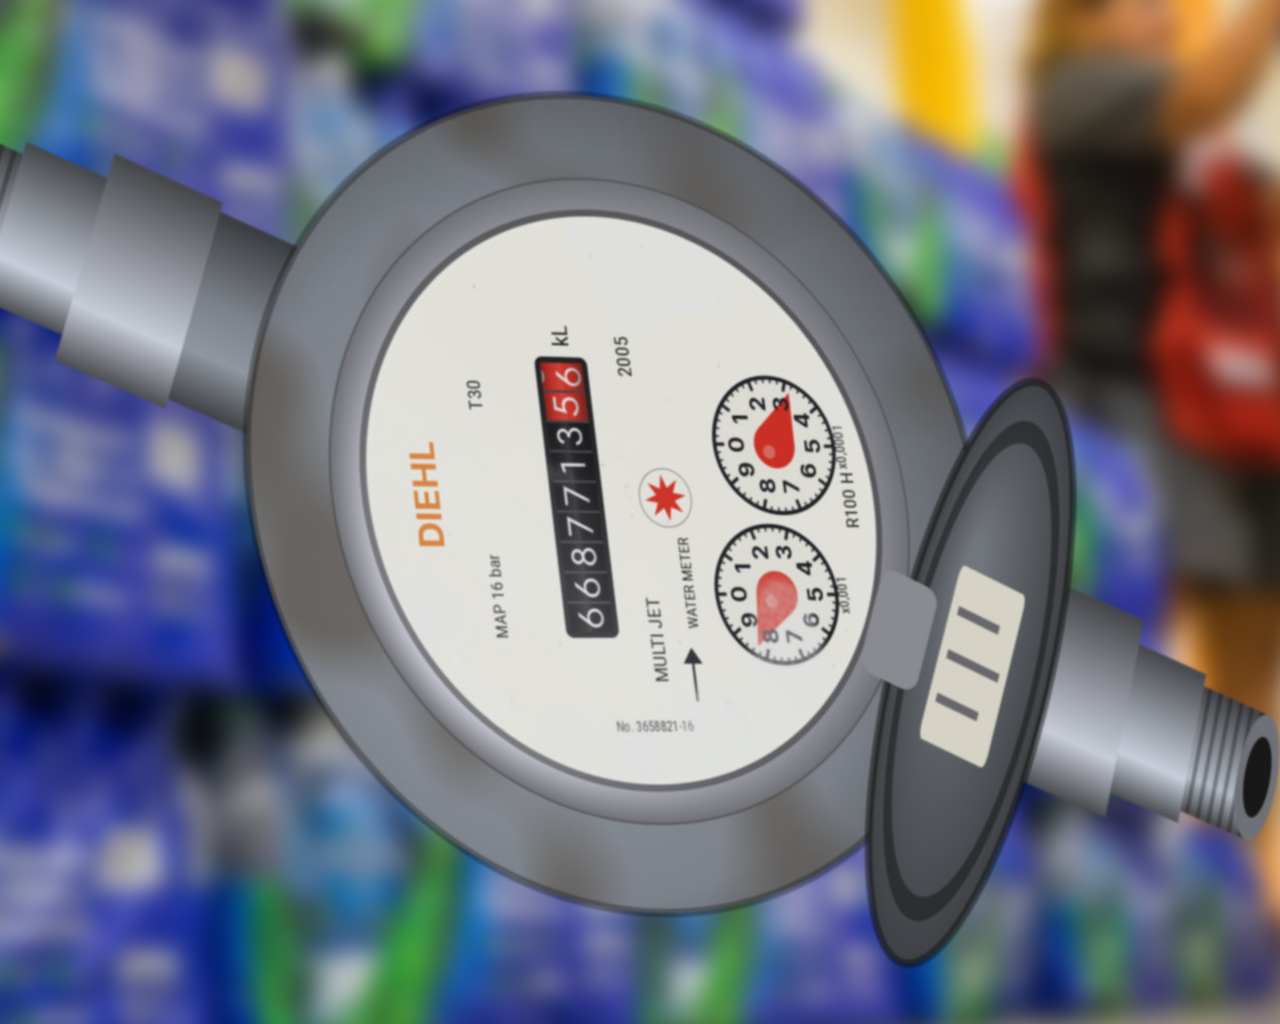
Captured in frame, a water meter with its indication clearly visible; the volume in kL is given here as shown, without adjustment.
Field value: 6687713.5583 kL
